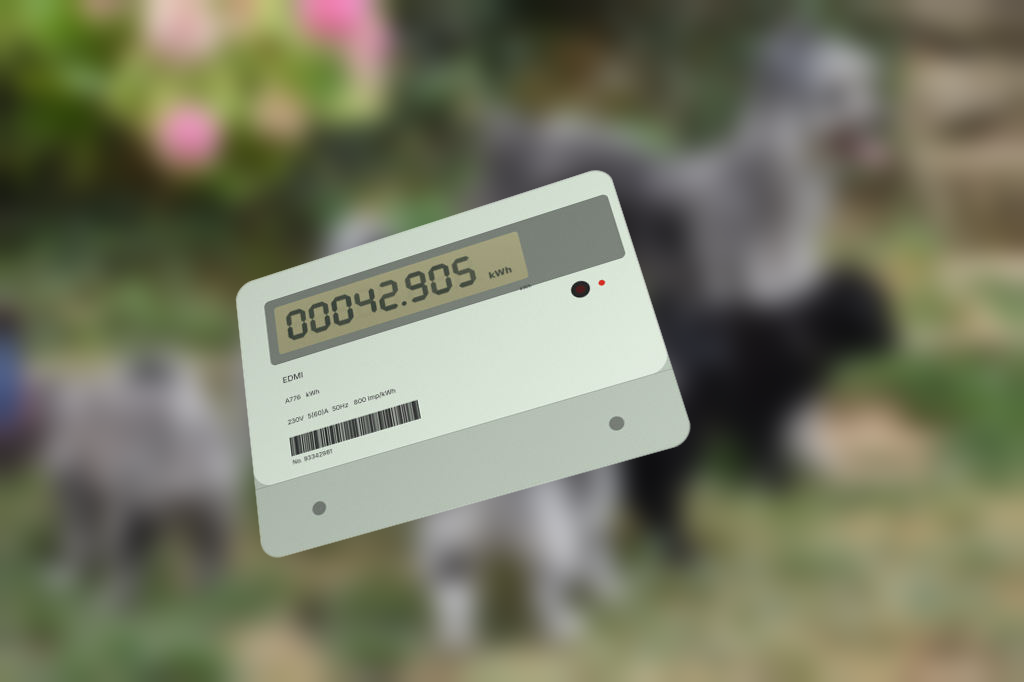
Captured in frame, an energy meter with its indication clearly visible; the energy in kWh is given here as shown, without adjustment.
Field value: 42.905 kWh
